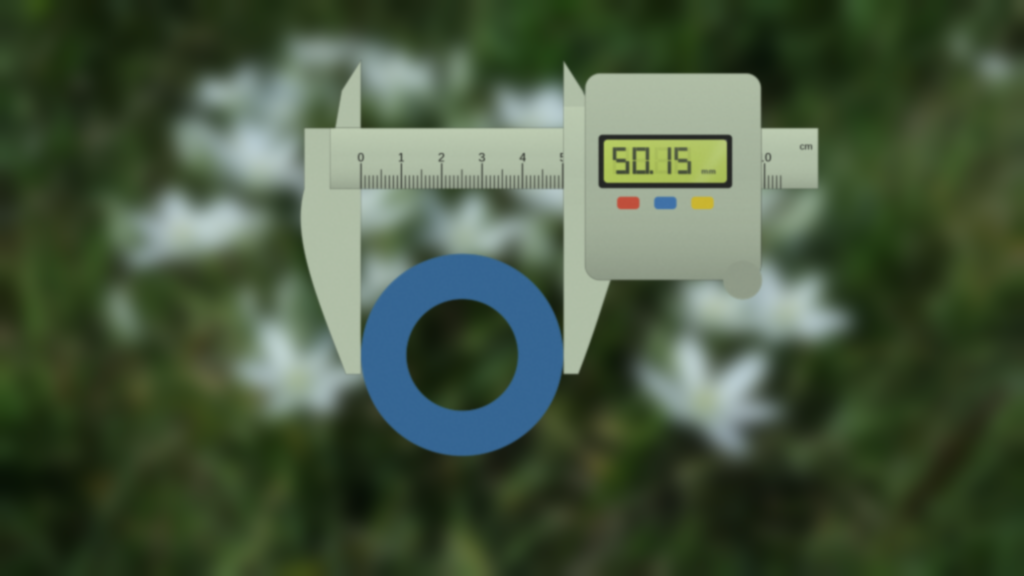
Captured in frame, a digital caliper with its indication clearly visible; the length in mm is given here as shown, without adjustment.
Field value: 50.15 mm
